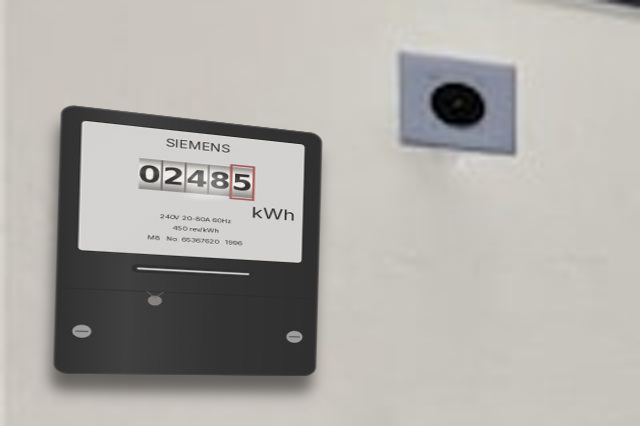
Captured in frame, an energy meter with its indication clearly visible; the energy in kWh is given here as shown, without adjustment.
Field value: 248.5 kWh
